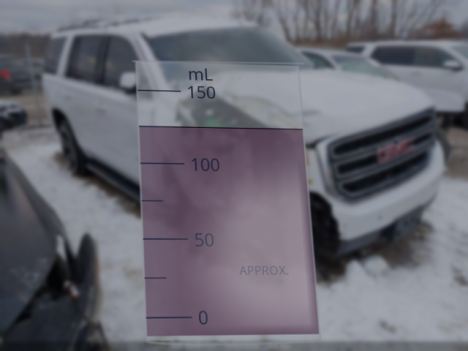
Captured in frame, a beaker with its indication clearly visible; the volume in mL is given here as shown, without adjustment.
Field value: 125 mL
